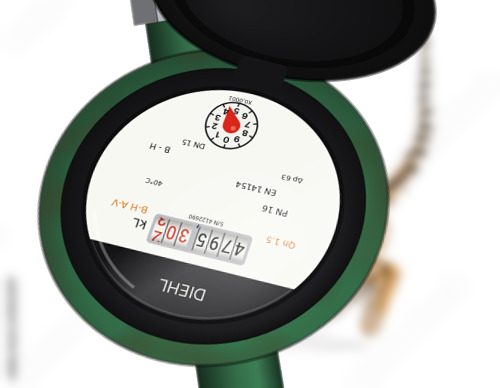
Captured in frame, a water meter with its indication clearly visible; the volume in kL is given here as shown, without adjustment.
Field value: 4795.3024 kL
